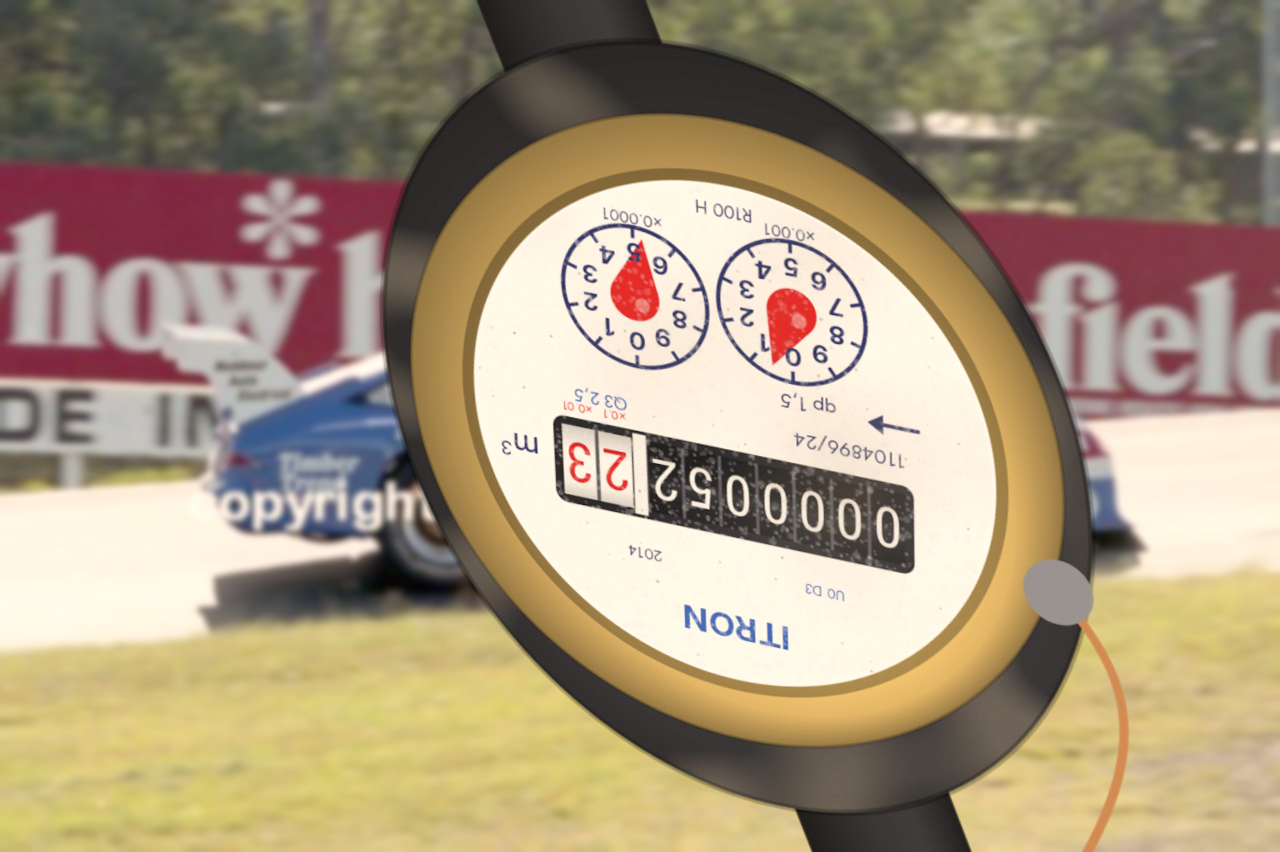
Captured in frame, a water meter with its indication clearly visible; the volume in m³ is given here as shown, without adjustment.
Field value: 52.2305 m³
